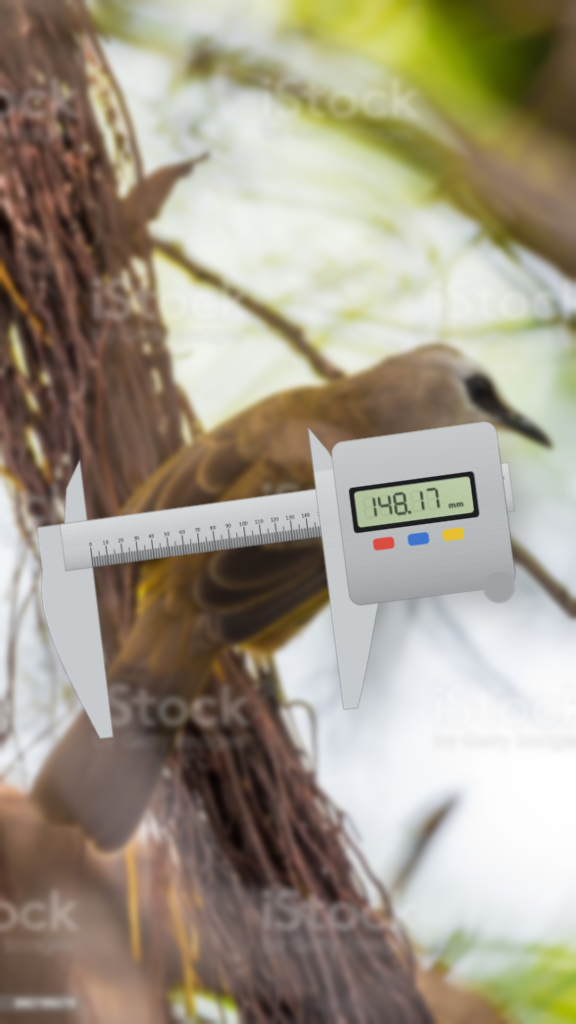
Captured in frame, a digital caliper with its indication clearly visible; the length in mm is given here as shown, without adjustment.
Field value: 148.17 mm
